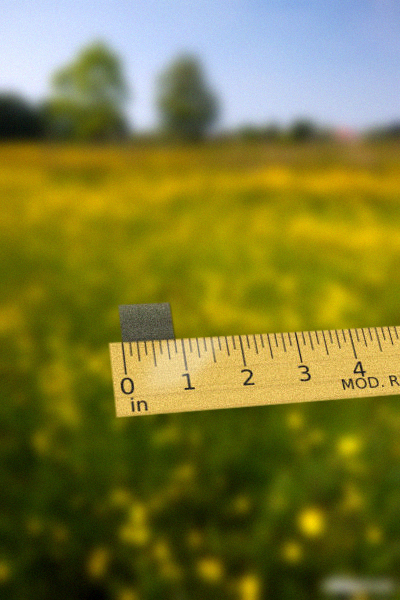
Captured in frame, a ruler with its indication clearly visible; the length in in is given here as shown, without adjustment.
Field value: 0.875 in
